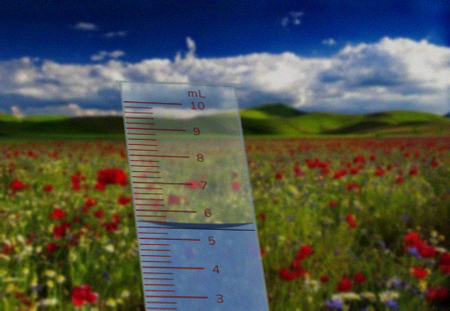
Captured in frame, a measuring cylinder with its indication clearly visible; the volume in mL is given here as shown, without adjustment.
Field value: 5.4 mL
